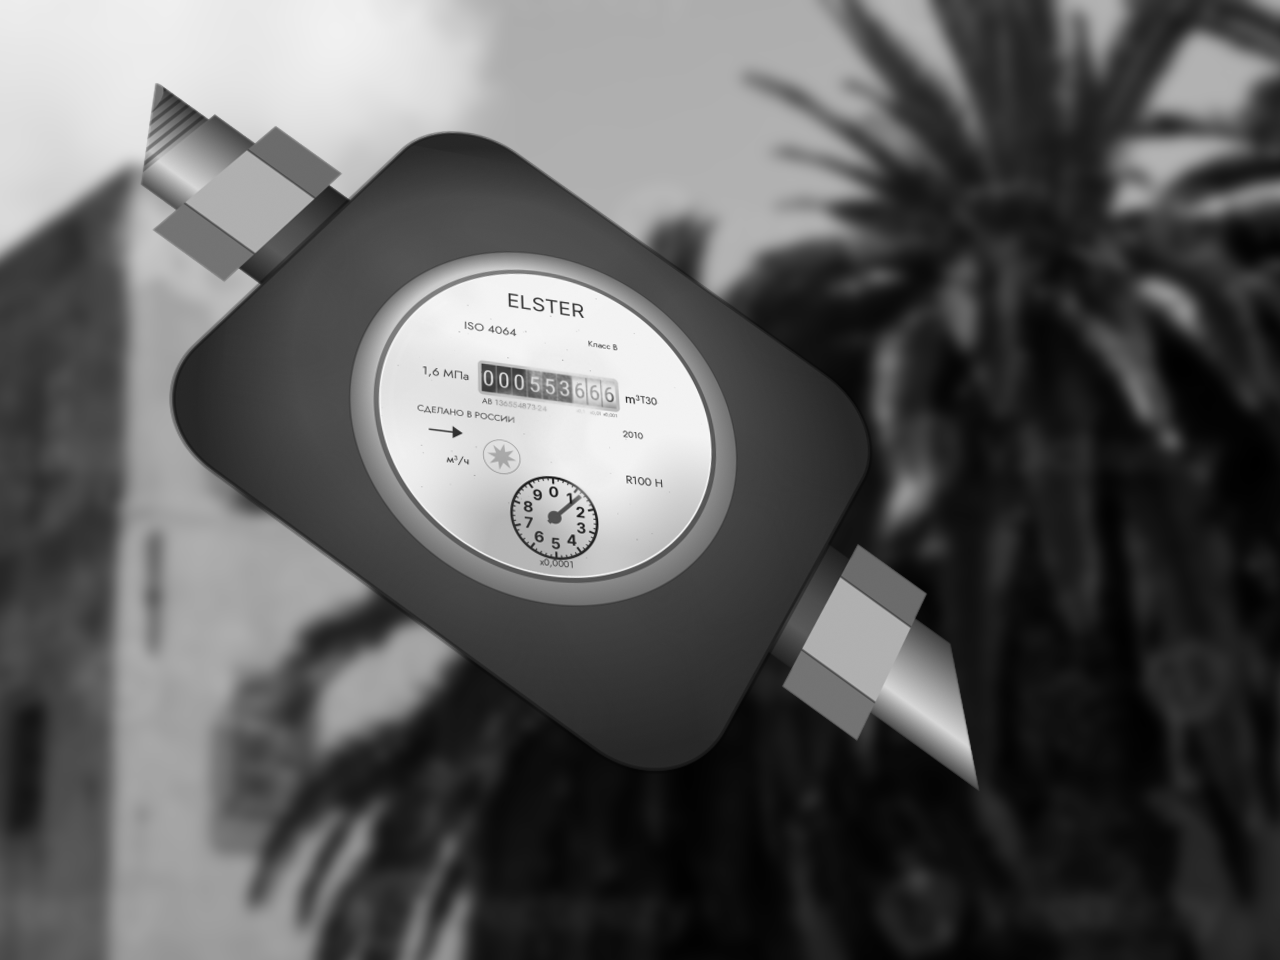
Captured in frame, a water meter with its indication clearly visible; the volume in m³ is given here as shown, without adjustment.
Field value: 553.6661 m³
